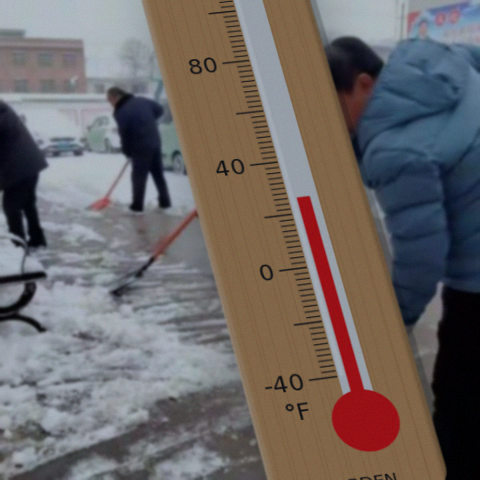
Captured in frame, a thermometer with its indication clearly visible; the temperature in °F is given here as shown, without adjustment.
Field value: 26 °F
